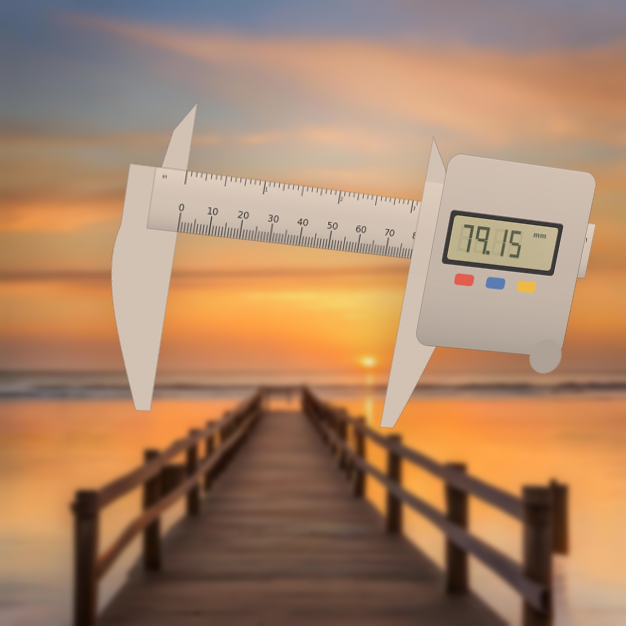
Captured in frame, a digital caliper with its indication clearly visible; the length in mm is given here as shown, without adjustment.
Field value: 79.15 mm
